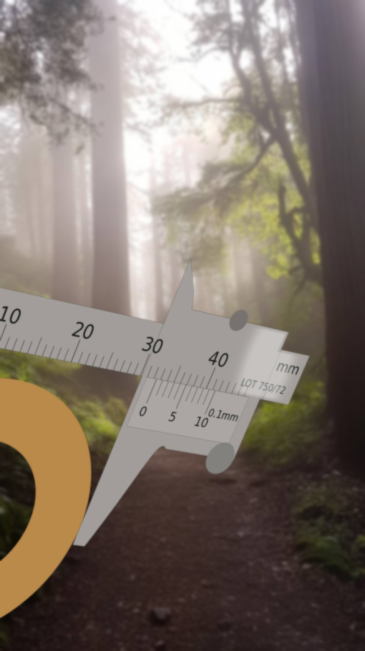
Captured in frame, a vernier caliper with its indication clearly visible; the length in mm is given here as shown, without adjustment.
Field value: 32.4 mm
